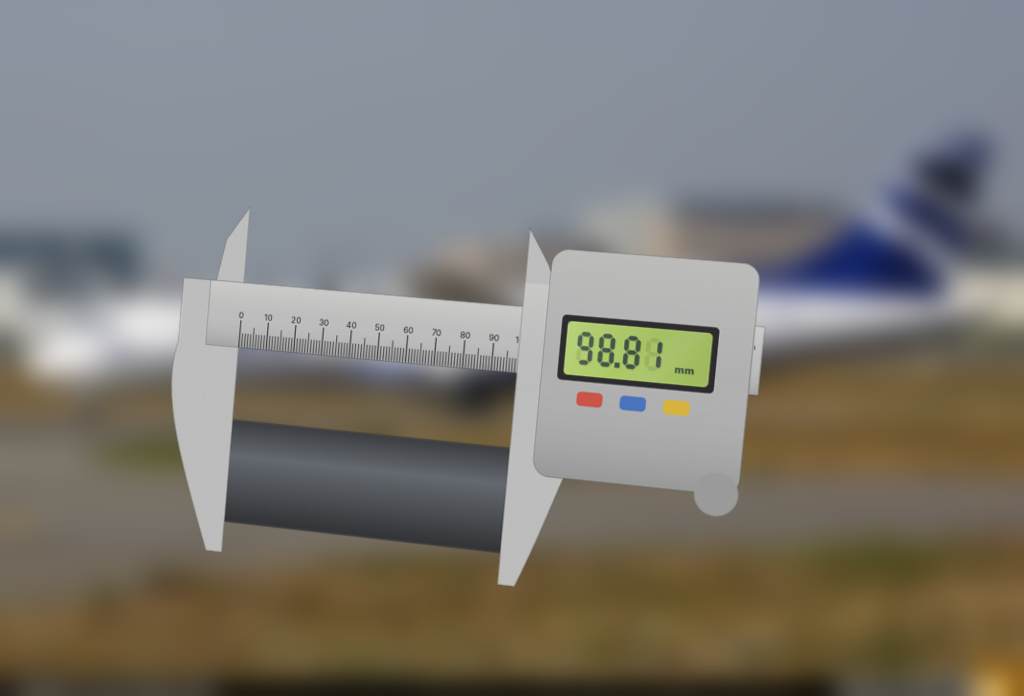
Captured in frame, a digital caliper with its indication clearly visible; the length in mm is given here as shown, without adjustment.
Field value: 98.81 mm
